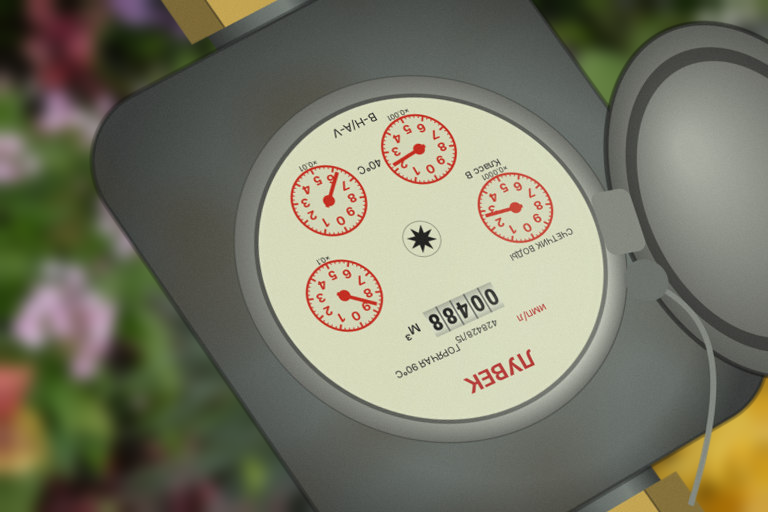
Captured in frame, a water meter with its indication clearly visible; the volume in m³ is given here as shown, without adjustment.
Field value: 488.8622 m³
